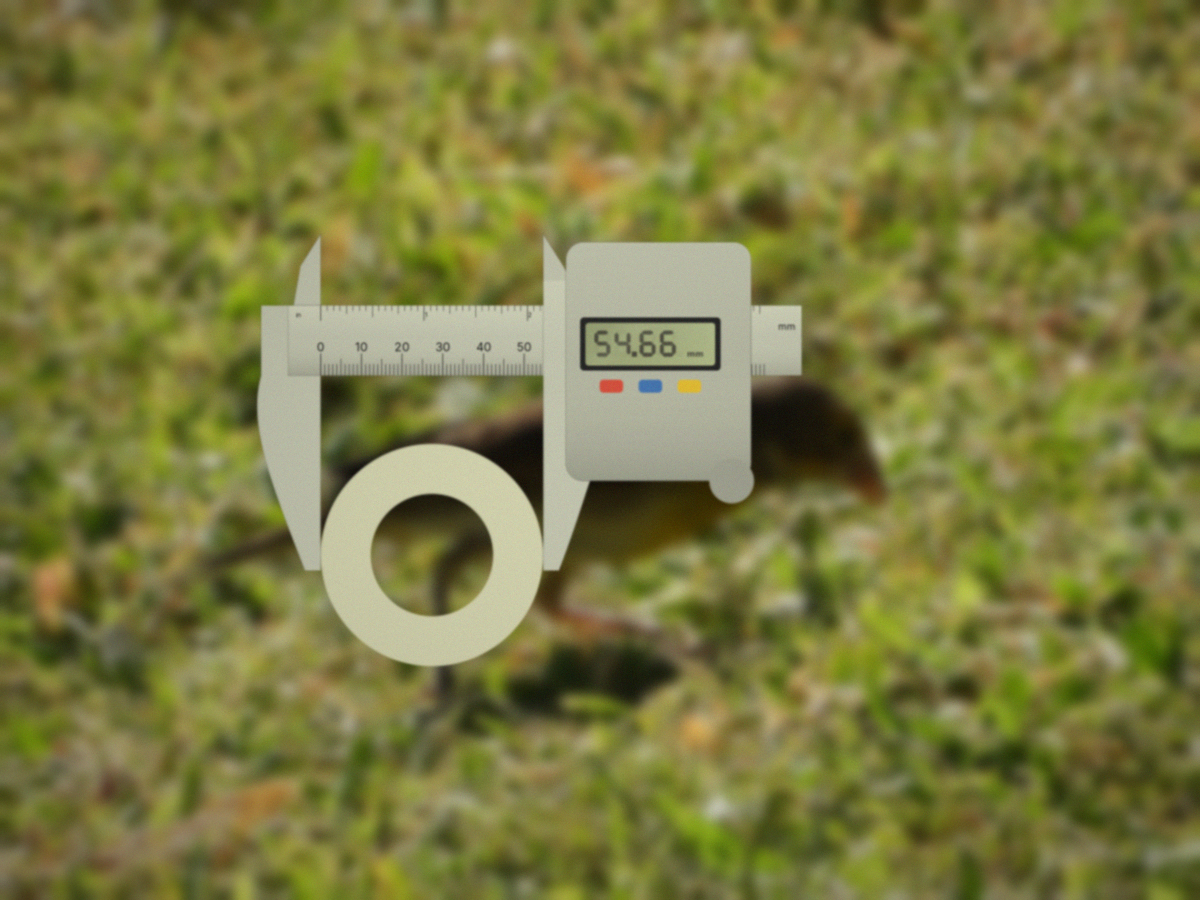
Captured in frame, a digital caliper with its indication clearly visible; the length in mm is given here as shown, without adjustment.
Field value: 54.66 mm
